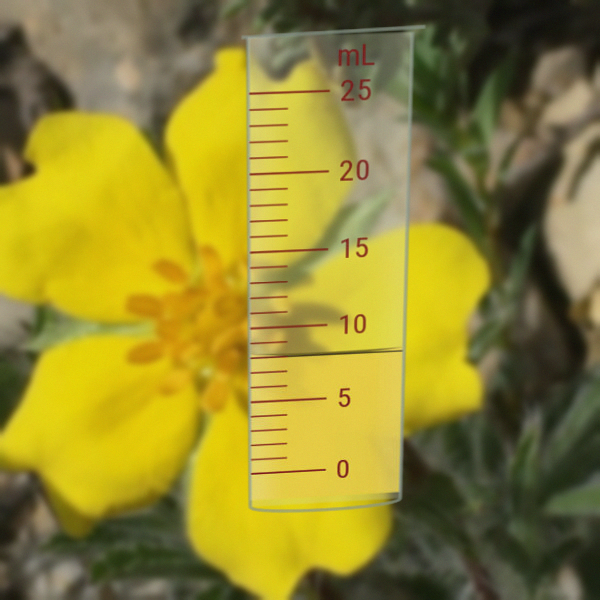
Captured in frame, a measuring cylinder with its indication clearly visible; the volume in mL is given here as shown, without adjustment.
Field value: 8 mL
